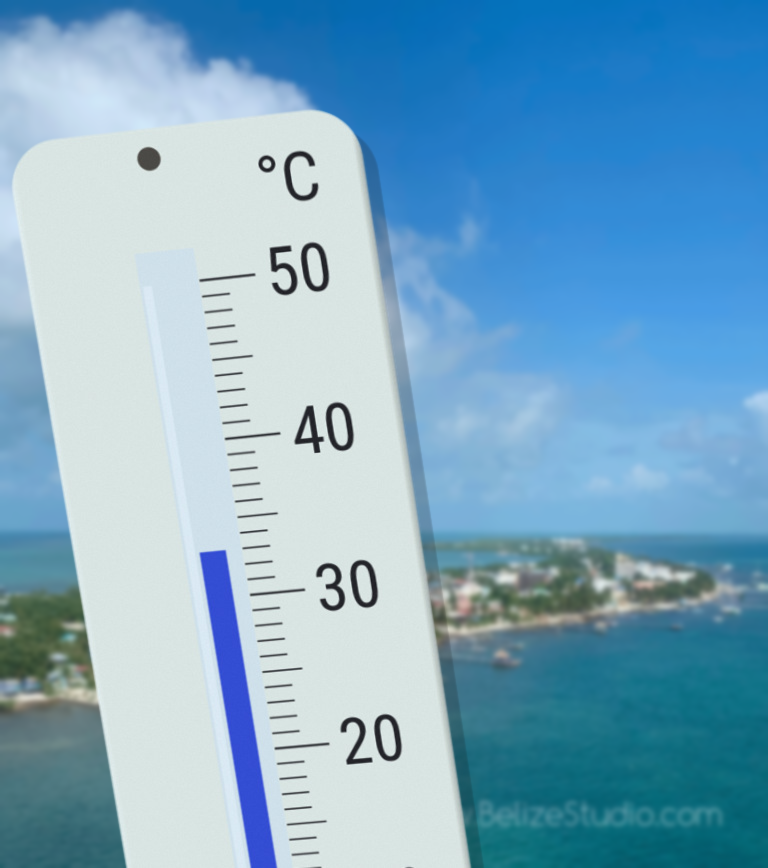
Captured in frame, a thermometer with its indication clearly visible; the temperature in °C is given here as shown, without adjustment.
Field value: 33 °C
